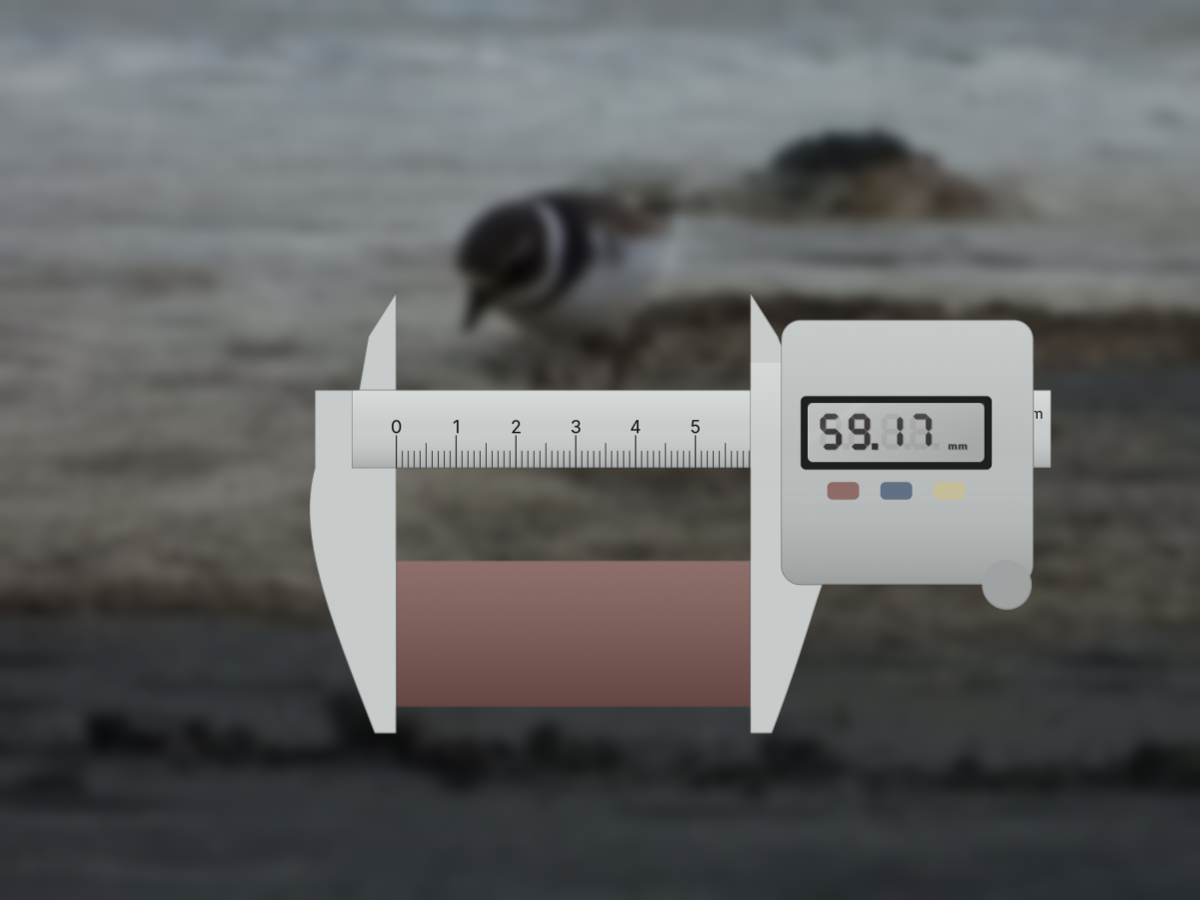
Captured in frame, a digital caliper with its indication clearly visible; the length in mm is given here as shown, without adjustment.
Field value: 59.17 mm
